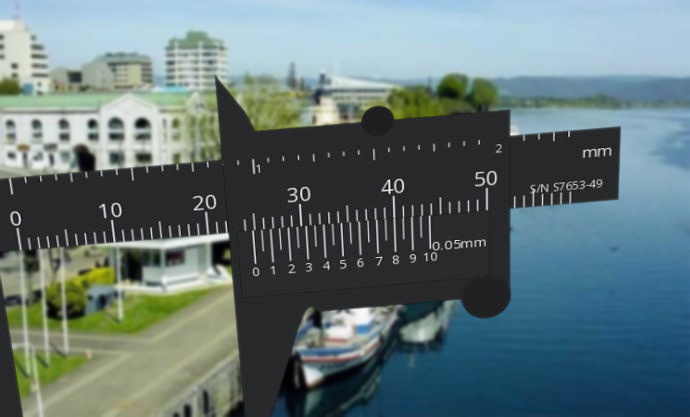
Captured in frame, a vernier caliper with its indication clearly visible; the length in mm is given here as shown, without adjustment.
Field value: 24.8 mm
